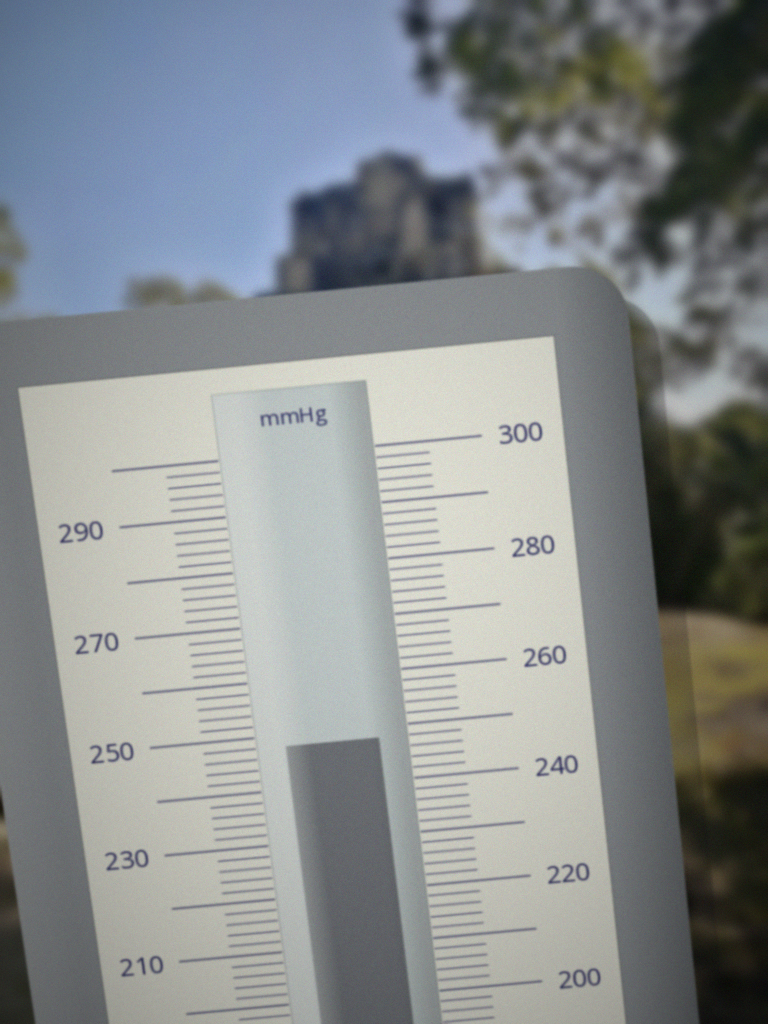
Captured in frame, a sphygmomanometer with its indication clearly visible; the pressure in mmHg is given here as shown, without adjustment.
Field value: 248 mmHg
